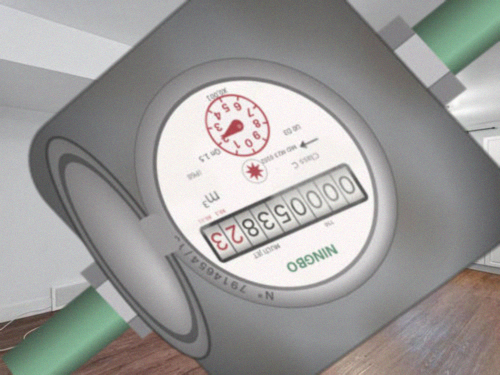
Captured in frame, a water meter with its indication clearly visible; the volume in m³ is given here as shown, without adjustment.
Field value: 538.232 m³
